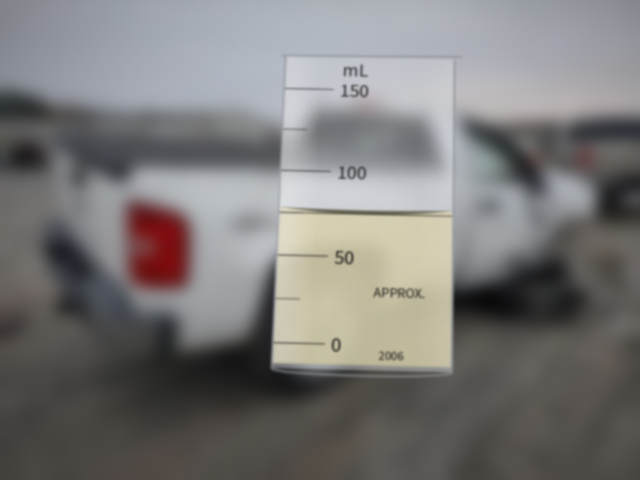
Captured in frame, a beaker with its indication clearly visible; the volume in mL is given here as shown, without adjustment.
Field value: 75 mL
